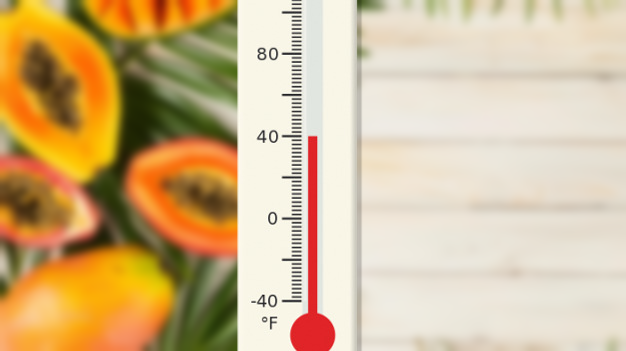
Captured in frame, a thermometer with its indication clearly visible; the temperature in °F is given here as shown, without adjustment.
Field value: 40 °F
